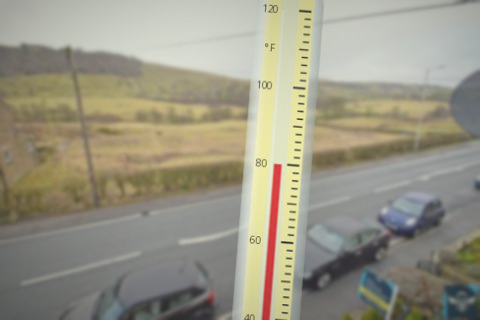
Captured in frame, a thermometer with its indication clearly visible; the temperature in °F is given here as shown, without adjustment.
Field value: 80 °F
